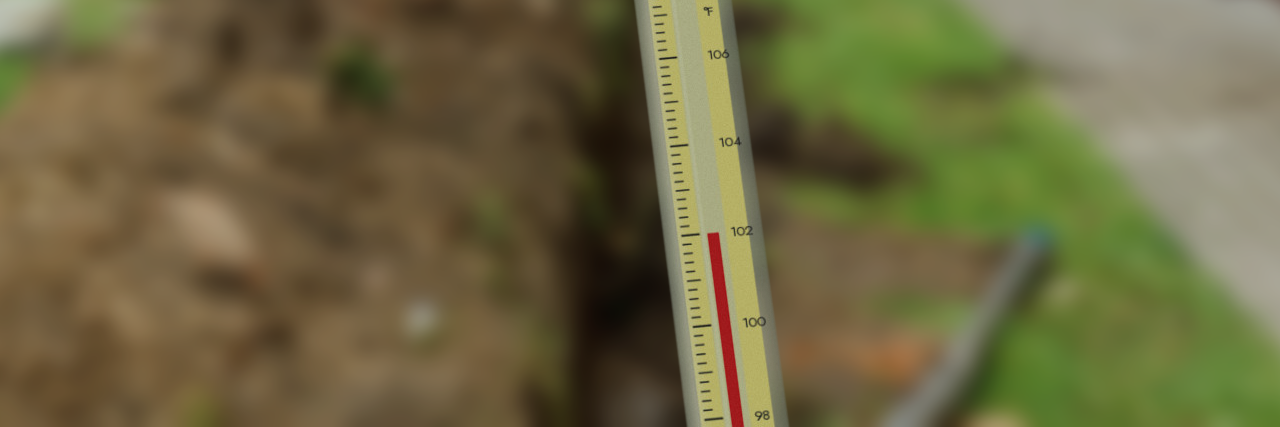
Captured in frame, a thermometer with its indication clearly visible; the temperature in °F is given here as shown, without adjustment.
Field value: 102 °F
